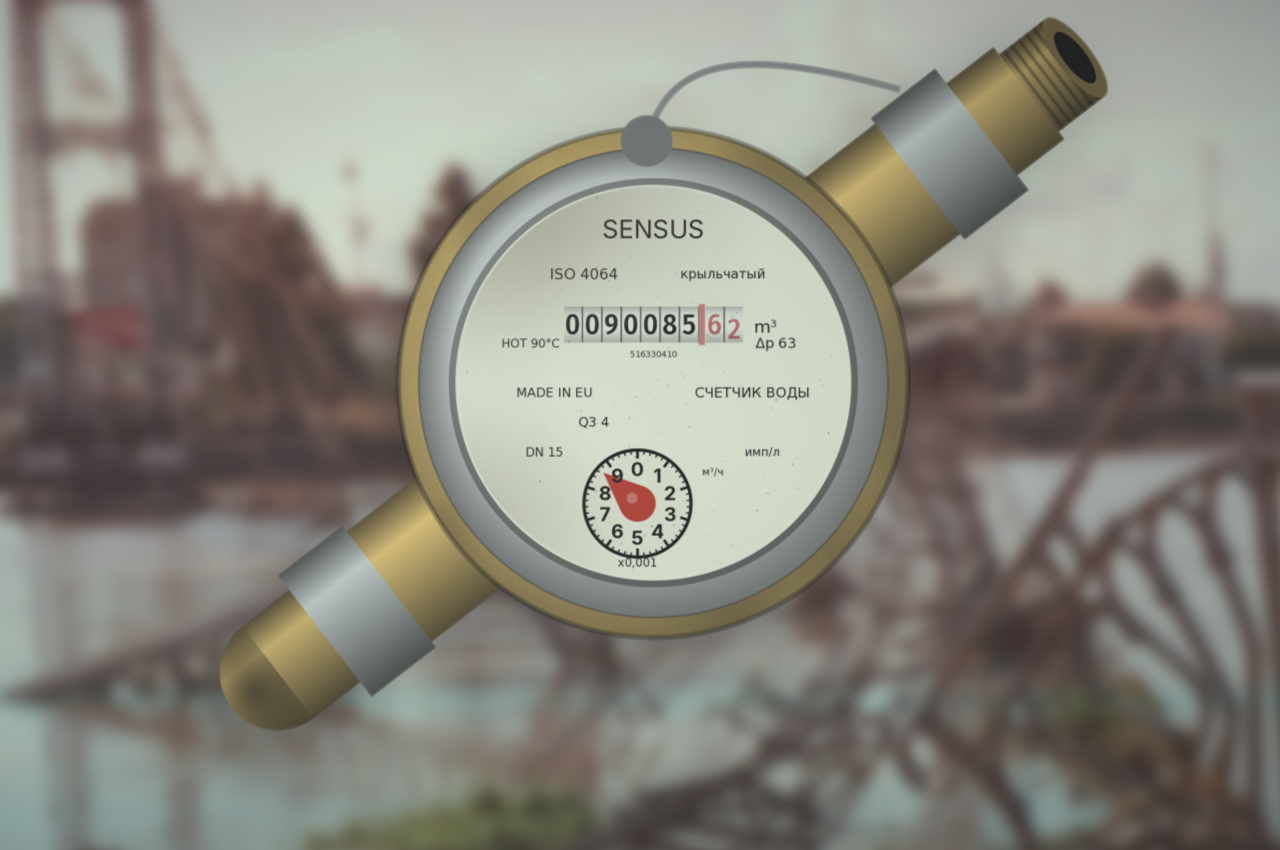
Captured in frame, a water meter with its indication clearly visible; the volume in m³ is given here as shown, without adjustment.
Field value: 90085.618 m³
